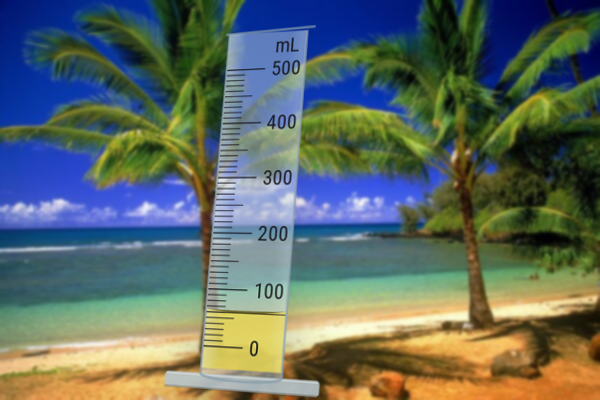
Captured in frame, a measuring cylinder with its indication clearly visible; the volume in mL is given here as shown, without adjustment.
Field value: 60 mL
